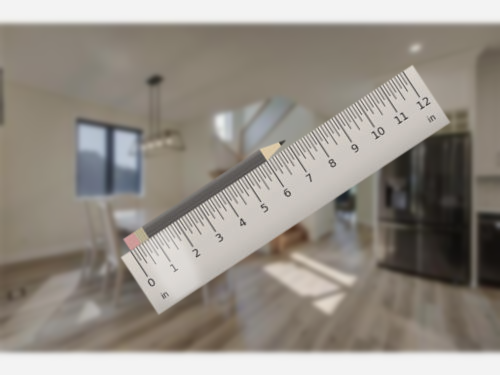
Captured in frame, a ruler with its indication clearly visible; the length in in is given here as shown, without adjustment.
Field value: 7 in
